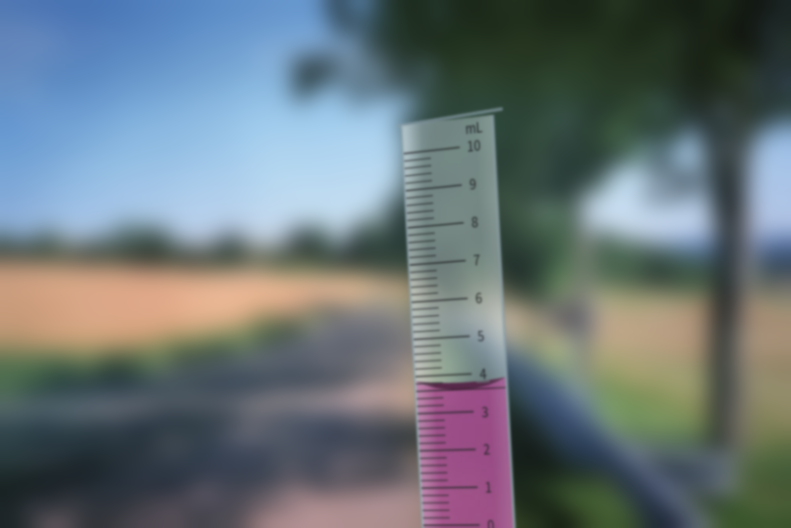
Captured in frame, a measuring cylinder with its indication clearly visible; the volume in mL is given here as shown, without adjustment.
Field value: 3.6 mL
